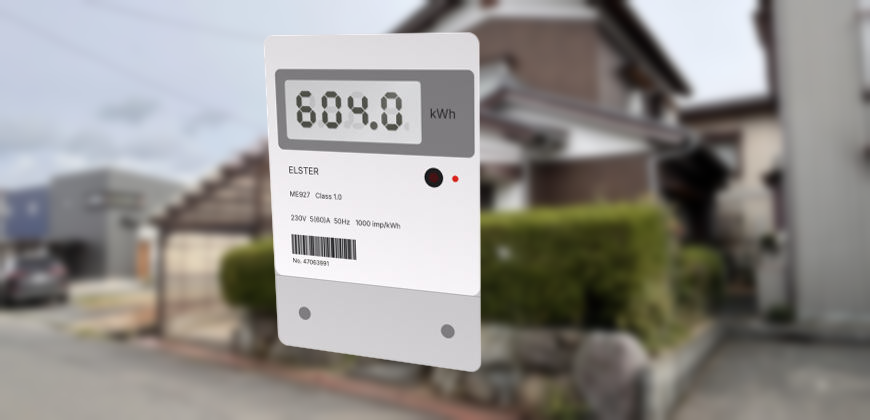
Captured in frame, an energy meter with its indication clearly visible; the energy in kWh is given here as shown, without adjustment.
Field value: 604.0 kWh
